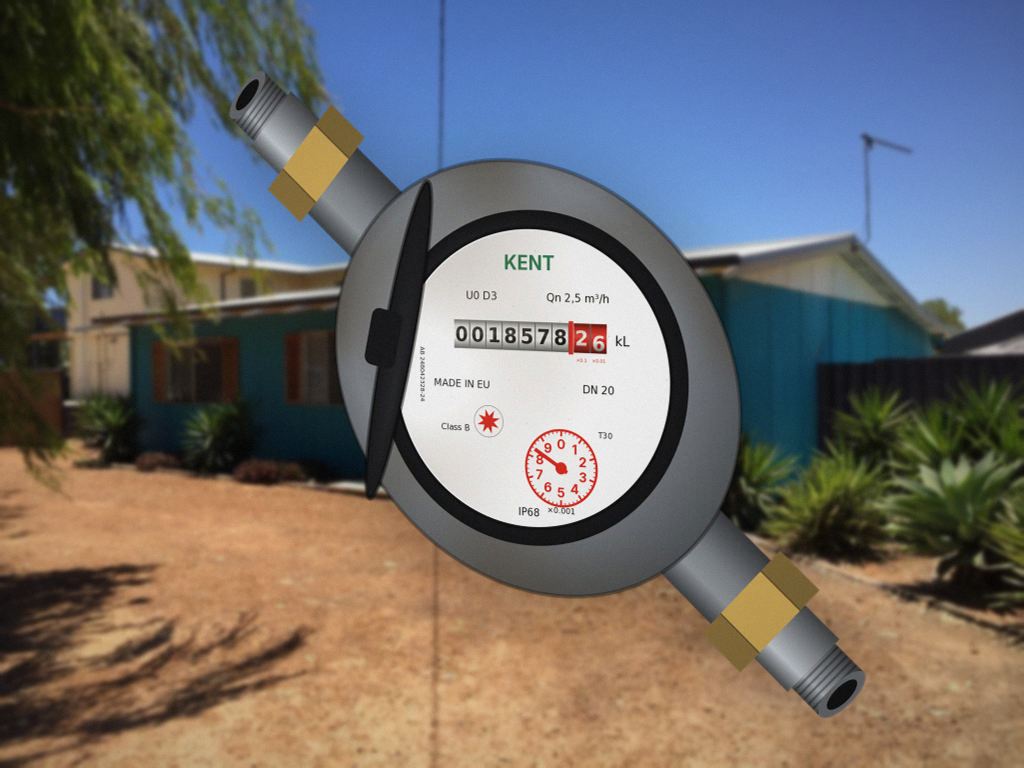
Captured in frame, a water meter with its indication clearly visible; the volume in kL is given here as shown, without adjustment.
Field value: 18578.258 kL
